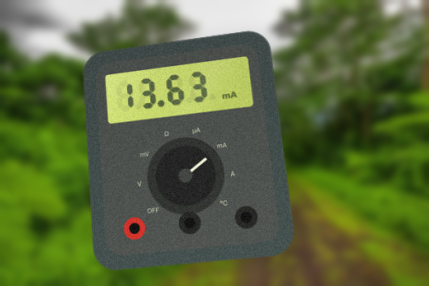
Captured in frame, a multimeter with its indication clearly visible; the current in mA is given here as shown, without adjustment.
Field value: 13.63 mA
